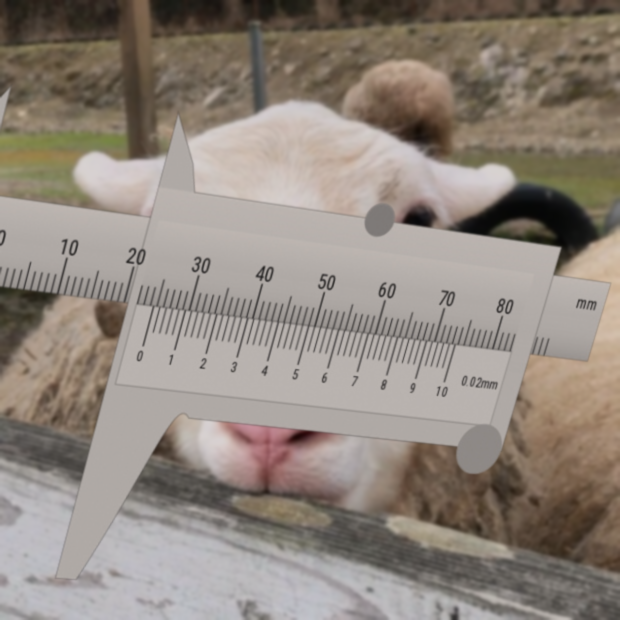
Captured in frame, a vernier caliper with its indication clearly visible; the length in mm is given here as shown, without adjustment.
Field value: 24.5 mm
